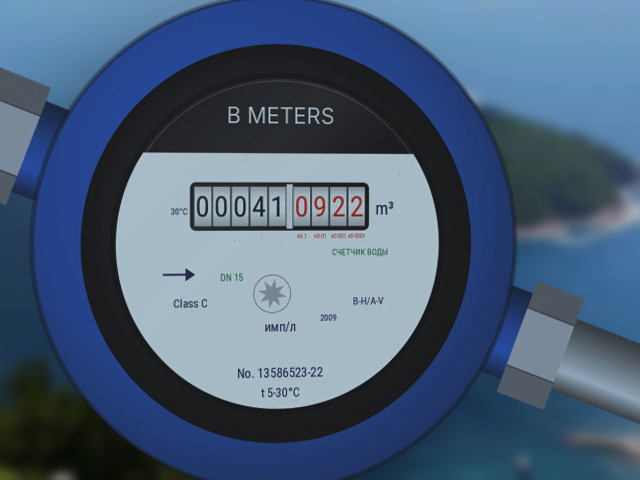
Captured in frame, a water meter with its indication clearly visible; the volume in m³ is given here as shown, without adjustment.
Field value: 41.0922 m³
